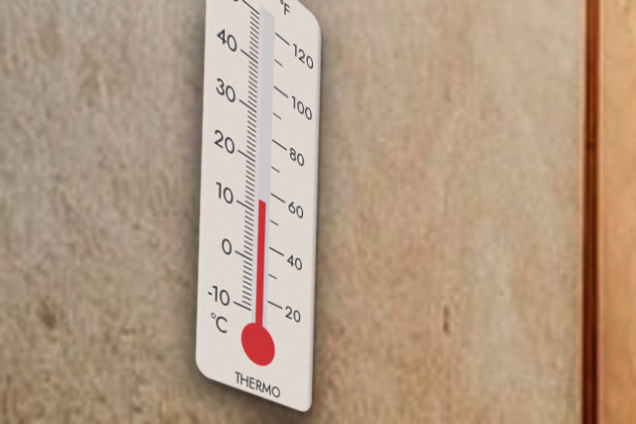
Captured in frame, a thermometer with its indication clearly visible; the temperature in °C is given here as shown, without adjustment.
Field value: 13 °C
